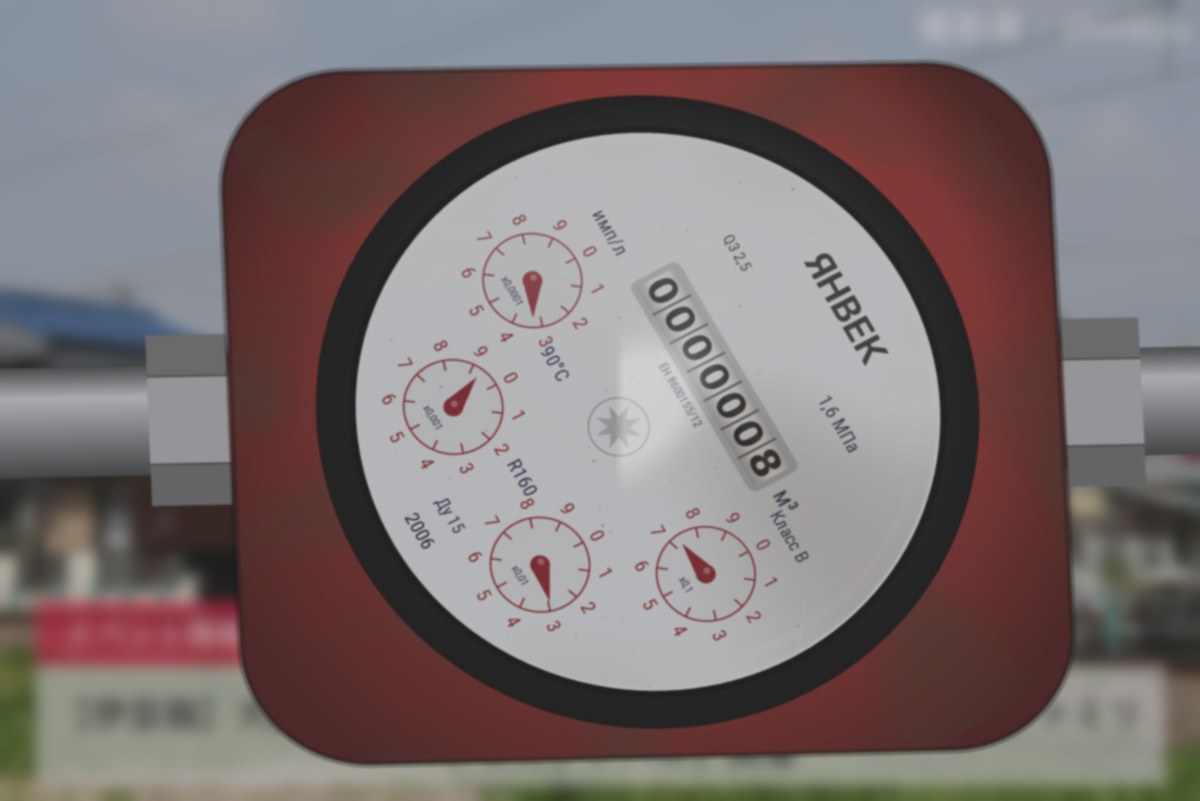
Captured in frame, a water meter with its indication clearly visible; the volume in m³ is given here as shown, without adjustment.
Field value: 8.7293 m³
